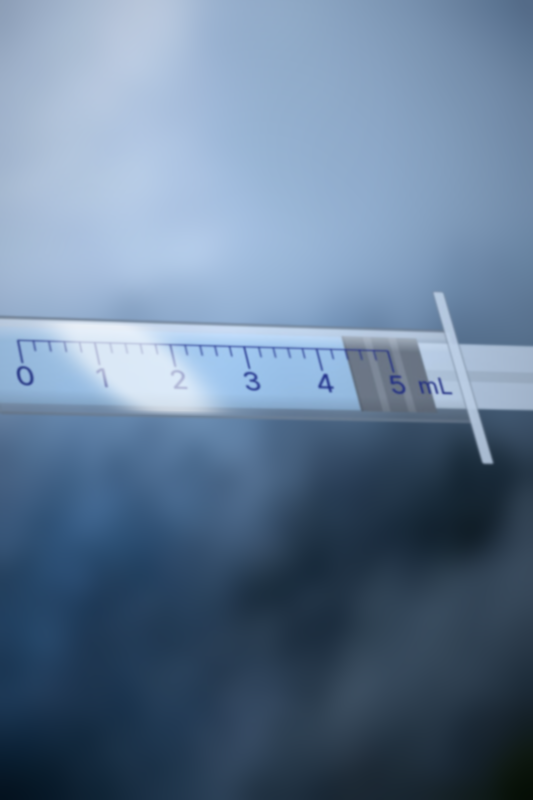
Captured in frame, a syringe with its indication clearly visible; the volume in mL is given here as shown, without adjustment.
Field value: 4.4 mL
